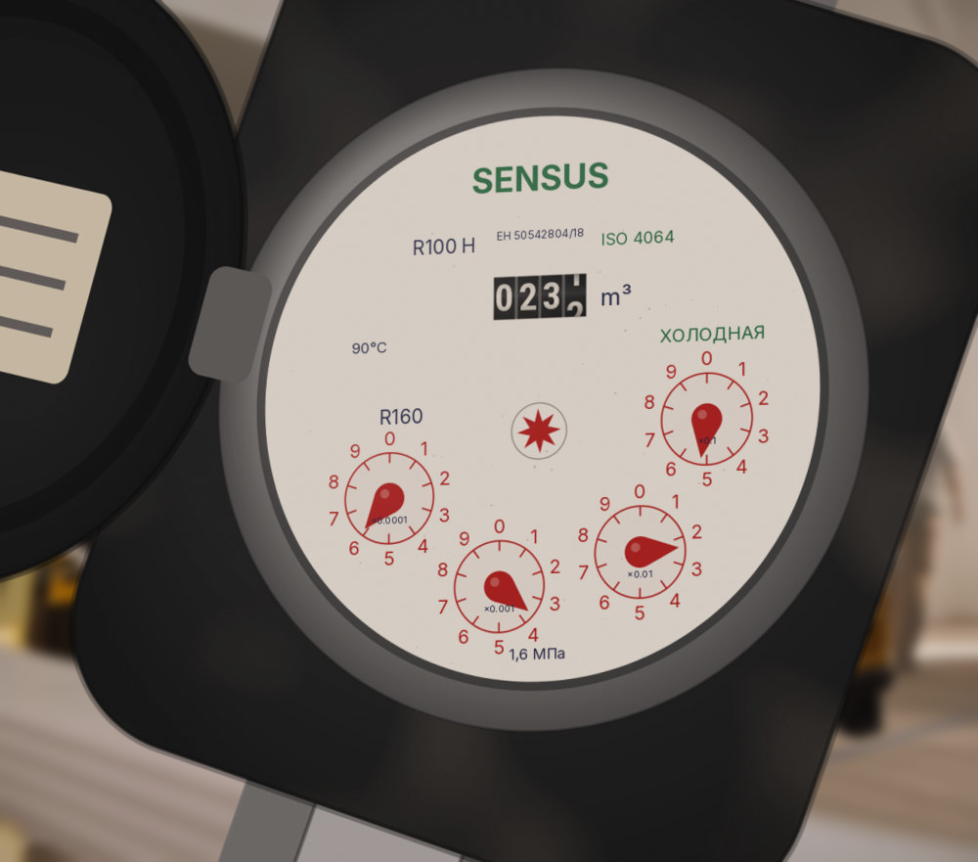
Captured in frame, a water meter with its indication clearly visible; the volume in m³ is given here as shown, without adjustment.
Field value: 231.5236 m³
